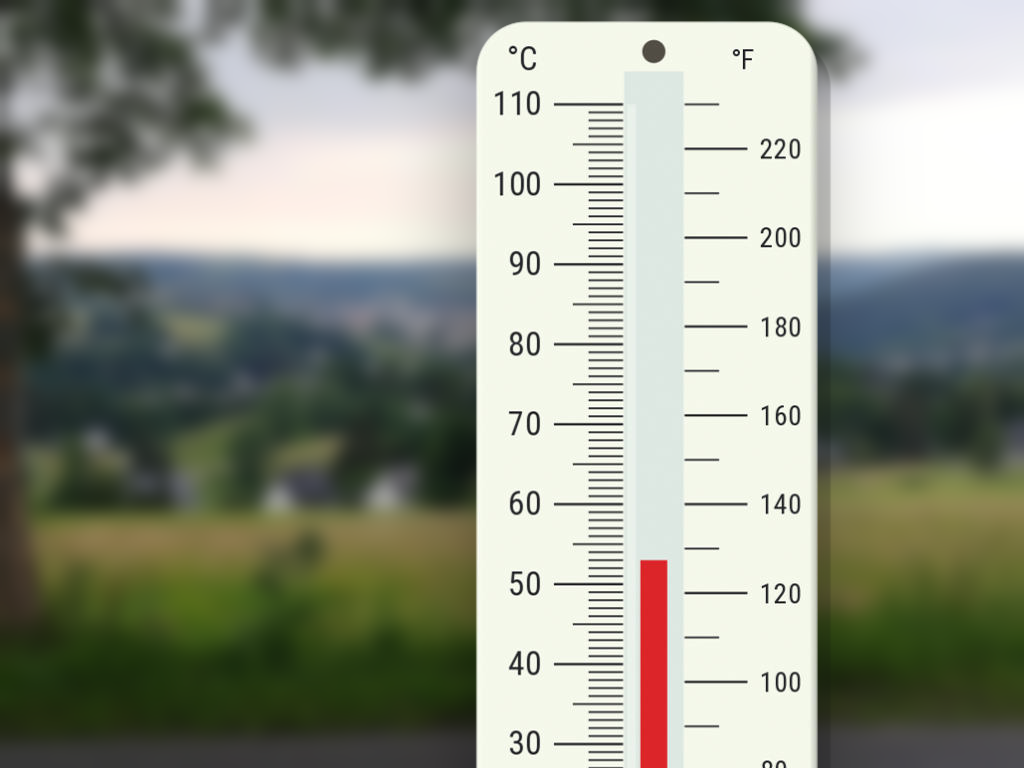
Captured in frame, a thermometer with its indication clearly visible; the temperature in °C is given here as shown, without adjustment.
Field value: 53 °C
